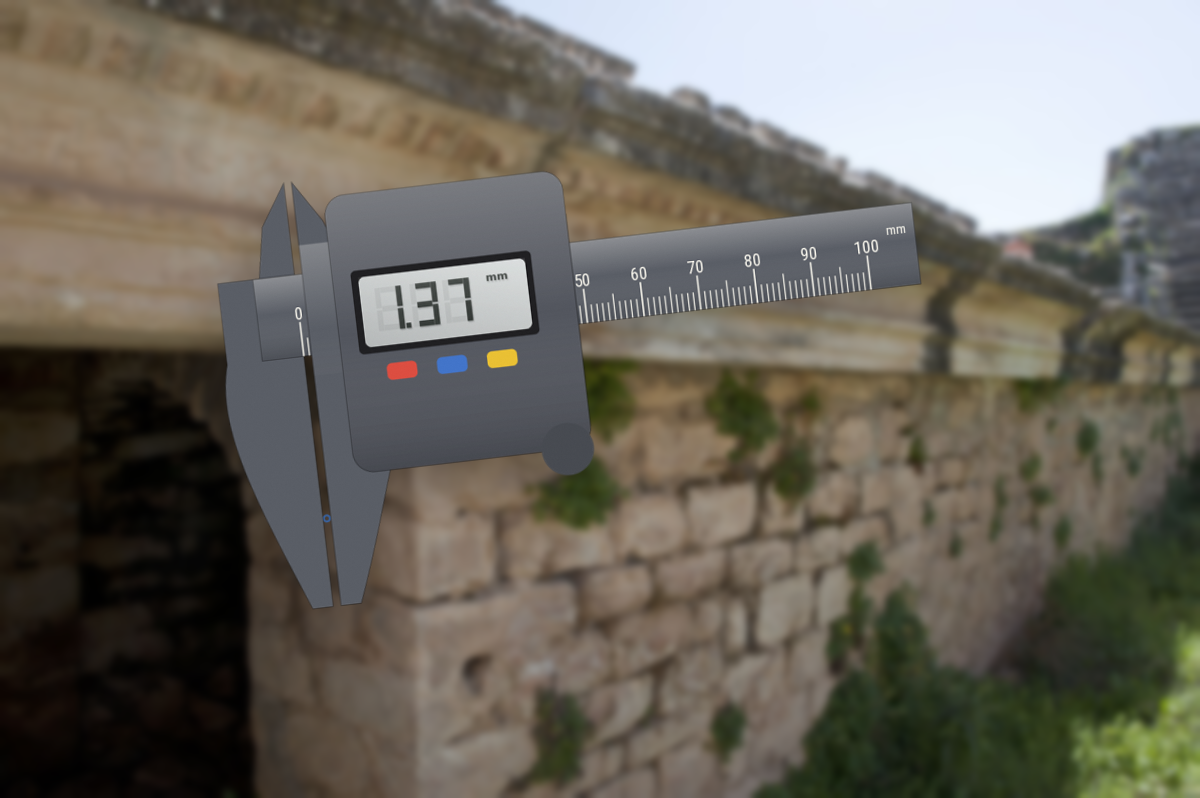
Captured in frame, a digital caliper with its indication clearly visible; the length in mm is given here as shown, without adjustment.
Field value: 1.37 mm
